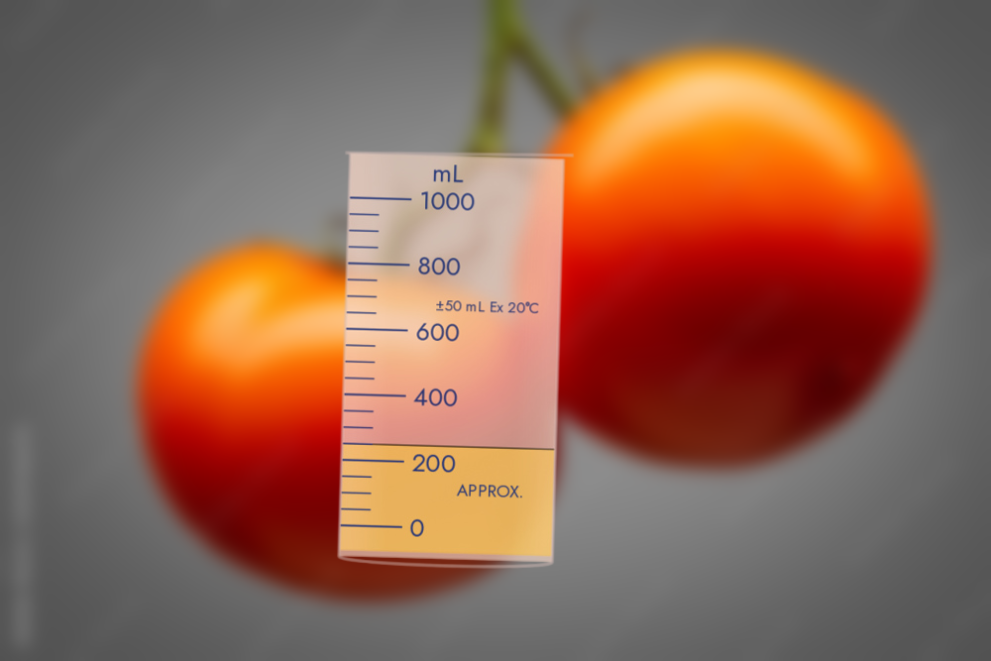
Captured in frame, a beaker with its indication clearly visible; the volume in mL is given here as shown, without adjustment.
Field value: 250 mL
